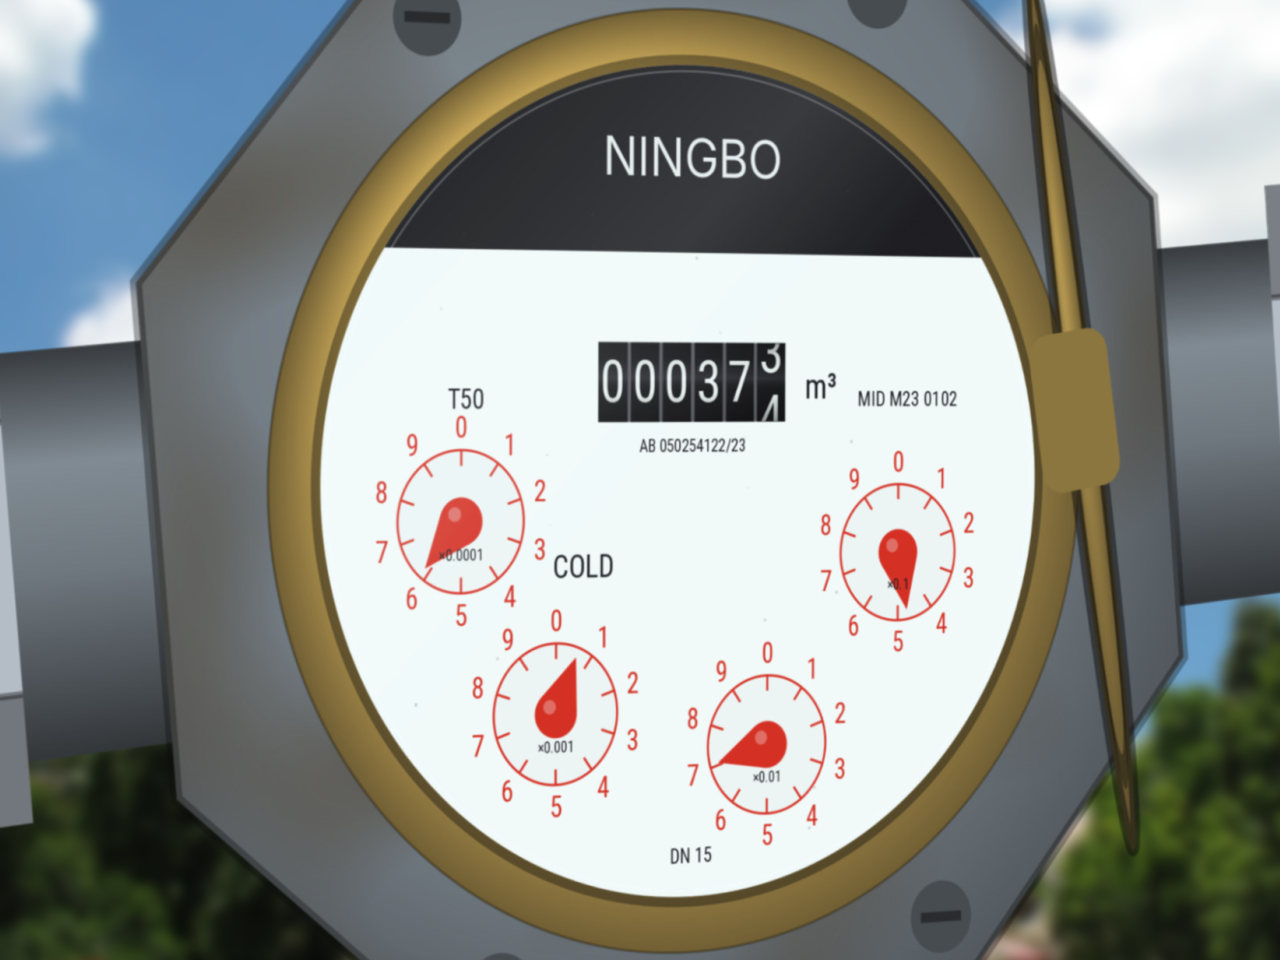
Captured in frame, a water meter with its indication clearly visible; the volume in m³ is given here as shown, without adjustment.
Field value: 373.4706 m³
